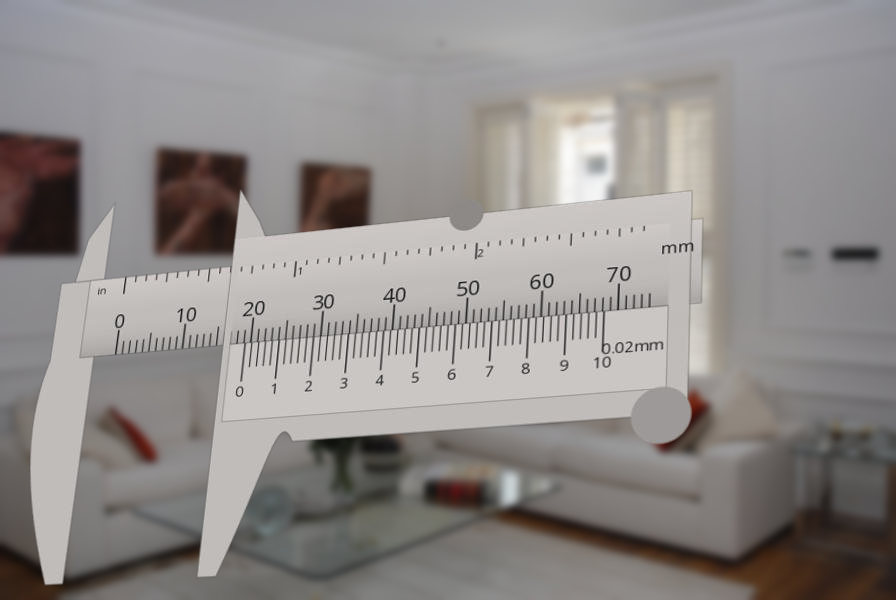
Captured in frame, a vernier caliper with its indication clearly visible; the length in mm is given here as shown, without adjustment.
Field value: 19.2 mm
